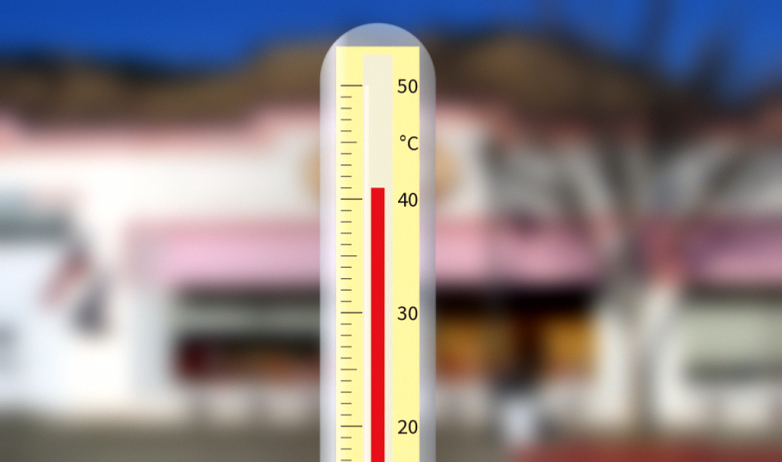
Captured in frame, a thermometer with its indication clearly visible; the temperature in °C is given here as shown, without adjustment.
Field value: 41 °C
